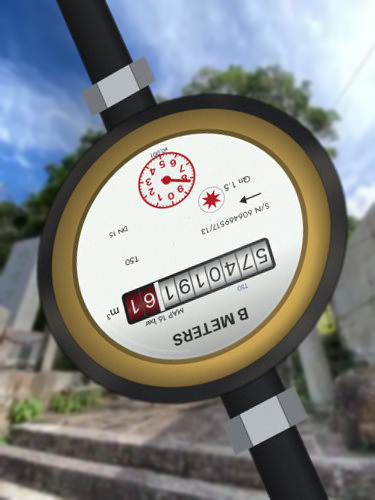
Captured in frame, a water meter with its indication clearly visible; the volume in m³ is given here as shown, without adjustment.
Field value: 5740191.618 m³
